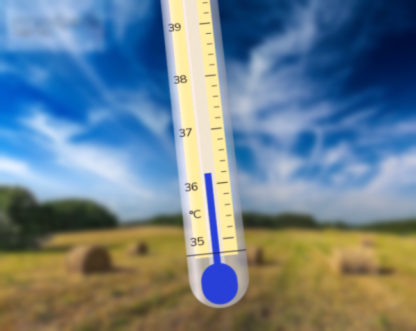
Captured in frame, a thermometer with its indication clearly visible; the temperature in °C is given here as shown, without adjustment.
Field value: 36.2 °C
